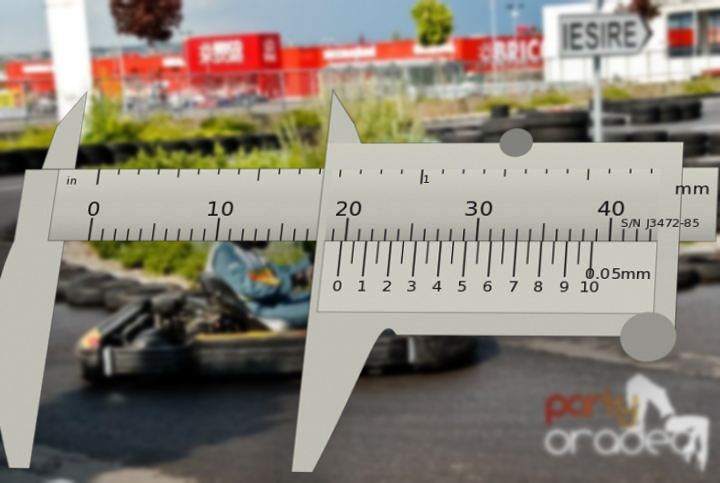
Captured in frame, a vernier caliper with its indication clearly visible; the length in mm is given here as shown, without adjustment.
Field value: 19.7 mm
